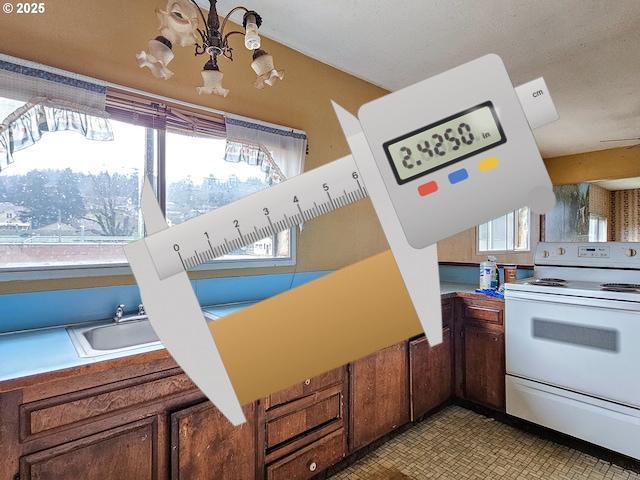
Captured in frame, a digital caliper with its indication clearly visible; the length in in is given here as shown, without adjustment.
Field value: 2.4250 in
